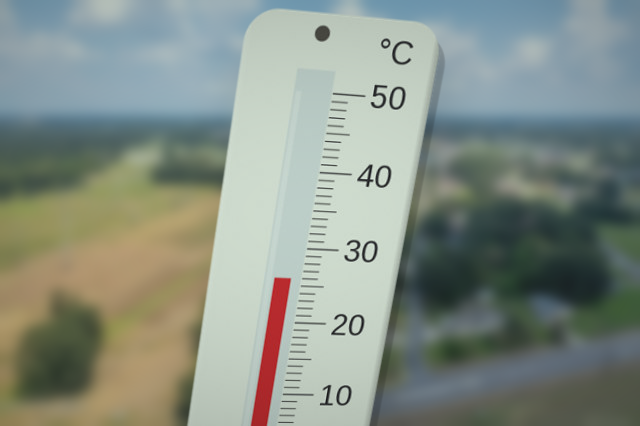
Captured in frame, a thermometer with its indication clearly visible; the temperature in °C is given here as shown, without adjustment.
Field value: 26 °C
